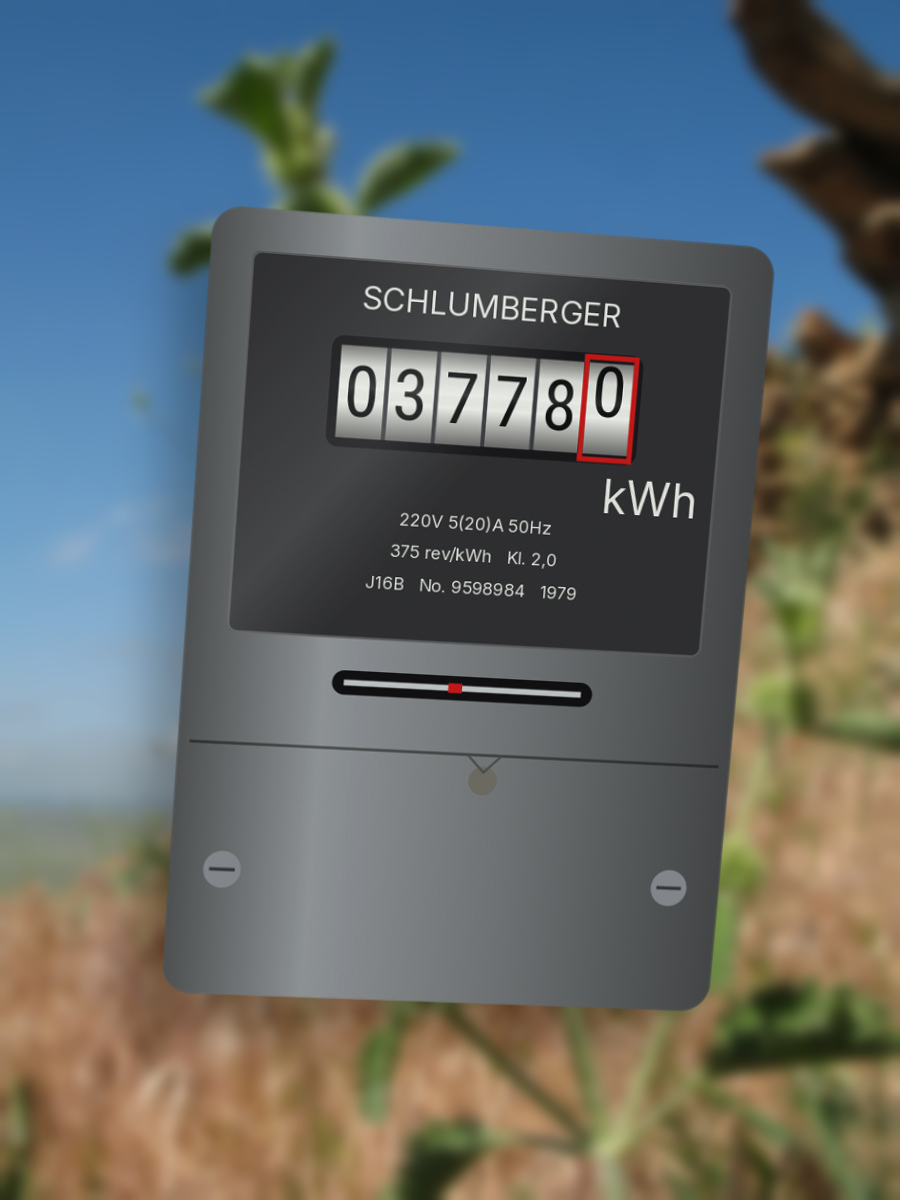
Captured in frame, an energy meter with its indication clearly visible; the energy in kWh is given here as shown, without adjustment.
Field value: 3778.0 kWh
